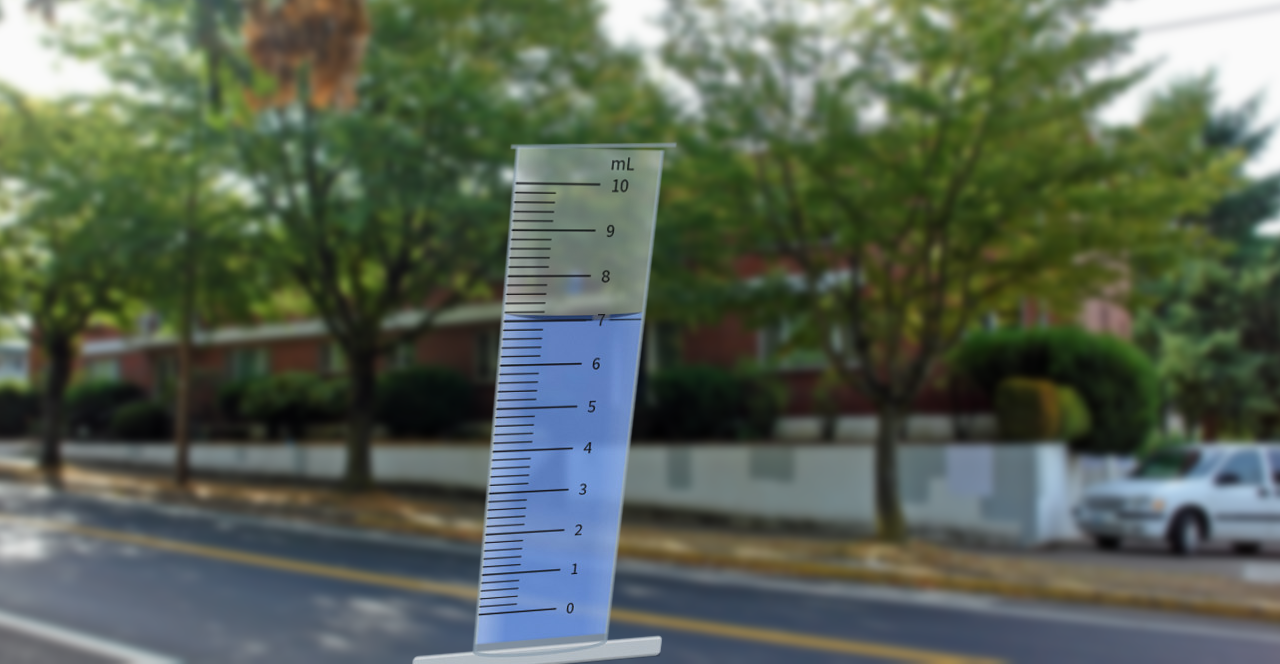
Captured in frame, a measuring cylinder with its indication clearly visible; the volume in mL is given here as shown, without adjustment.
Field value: 7 mL
